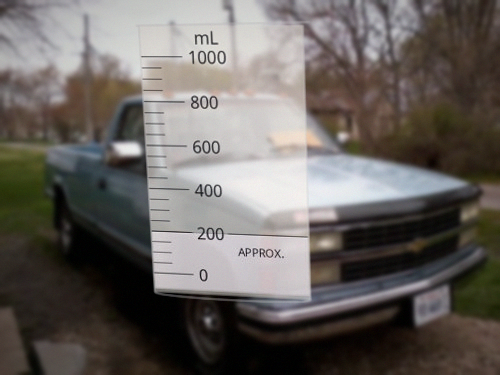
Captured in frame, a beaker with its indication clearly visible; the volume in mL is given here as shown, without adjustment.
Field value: 200 mL
